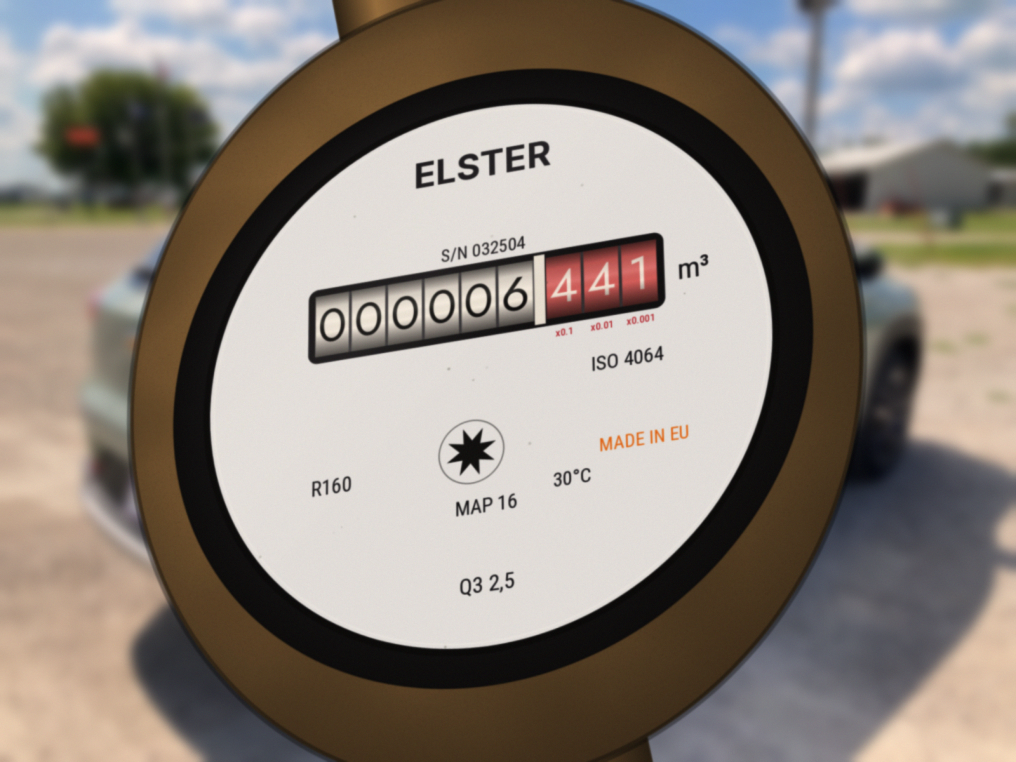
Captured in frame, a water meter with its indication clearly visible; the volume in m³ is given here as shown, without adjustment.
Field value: 6.441 m³
